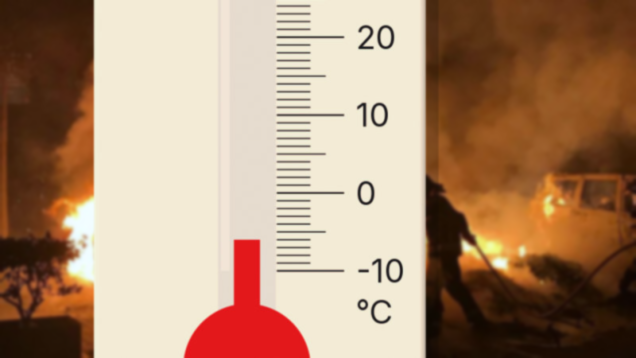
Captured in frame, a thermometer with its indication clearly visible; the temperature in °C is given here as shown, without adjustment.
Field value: -6 °C
